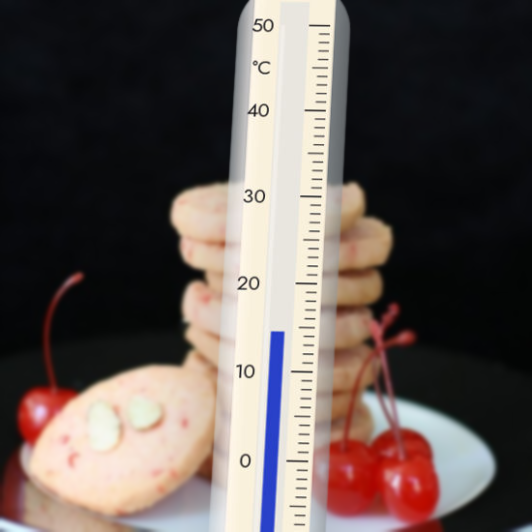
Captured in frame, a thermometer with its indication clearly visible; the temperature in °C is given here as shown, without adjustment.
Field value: 14.5 °C
